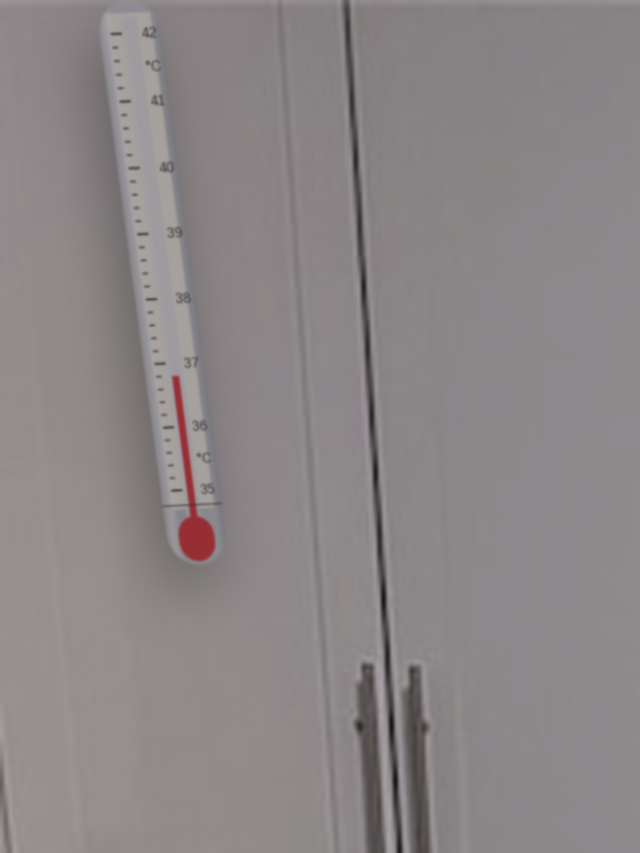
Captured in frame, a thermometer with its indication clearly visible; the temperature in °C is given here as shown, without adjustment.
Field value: 36.8 °C
